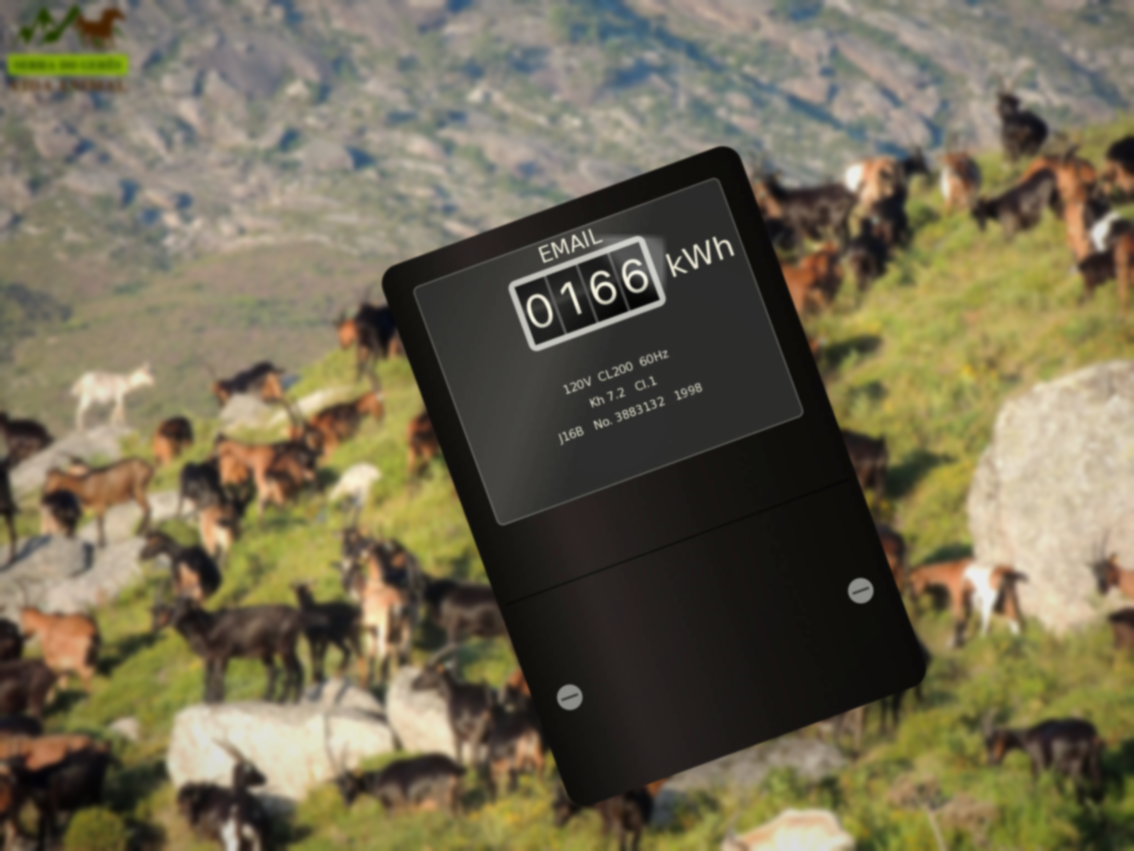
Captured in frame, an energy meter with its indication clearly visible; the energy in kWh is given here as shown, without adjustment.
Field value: 166 kWh
